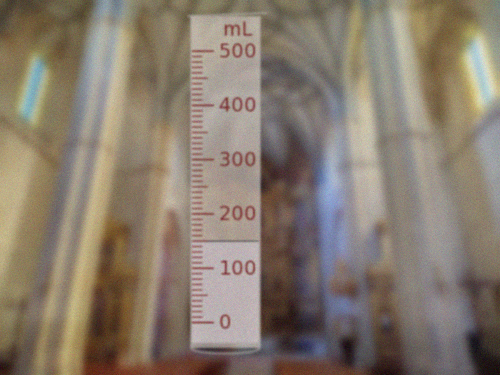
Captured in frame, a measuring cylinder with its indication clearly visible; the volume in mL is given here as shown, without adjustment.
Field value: 150 mL
